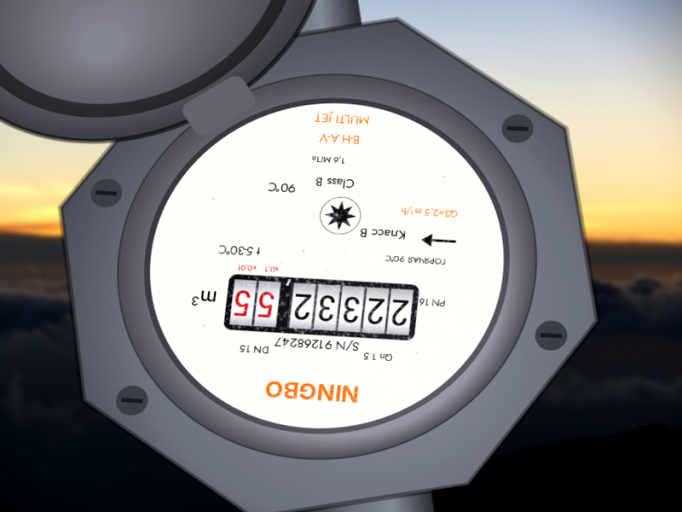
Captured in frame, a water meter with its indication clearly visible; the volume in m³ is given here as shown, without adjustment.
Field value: 22332.55 m³
